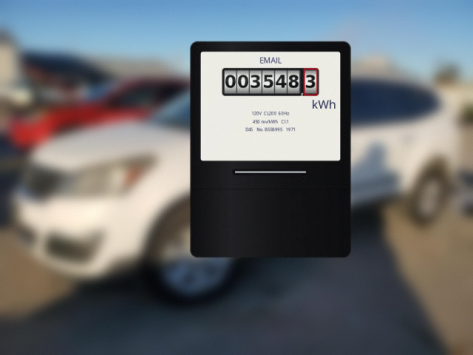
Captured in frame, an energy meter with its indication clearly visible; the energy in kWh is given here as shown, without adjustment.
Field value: 3548.3 kWh
